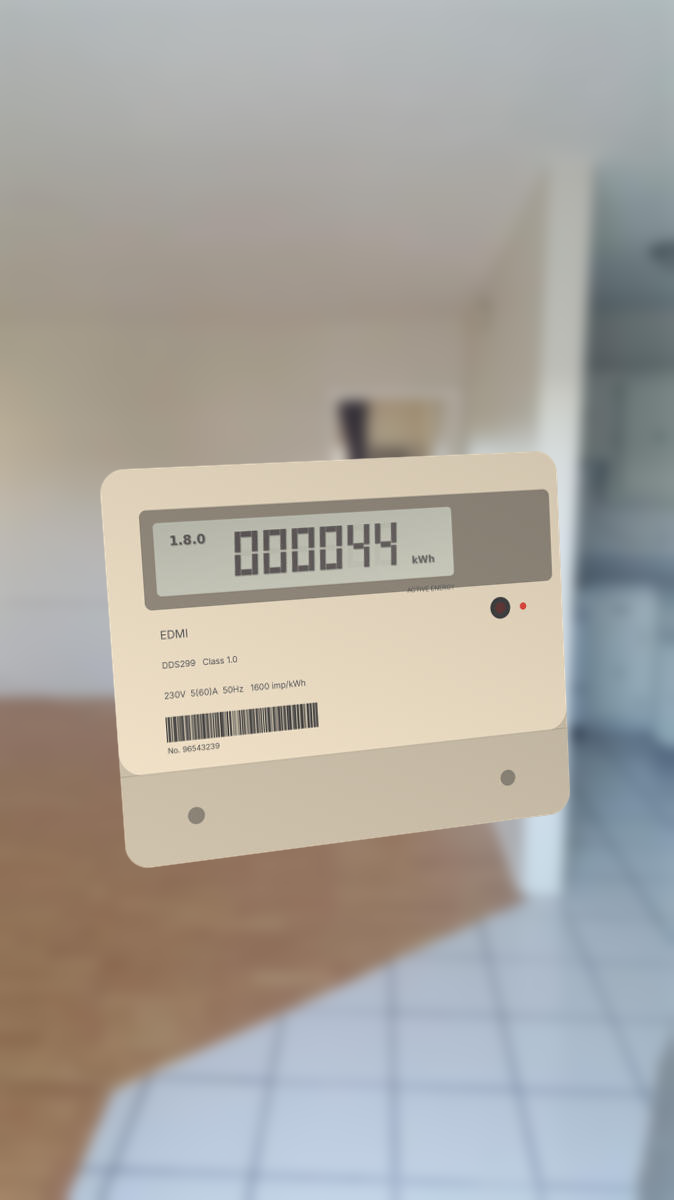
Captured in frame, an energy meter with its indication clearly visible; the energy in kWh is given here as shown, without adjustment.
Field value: 44 kWh
